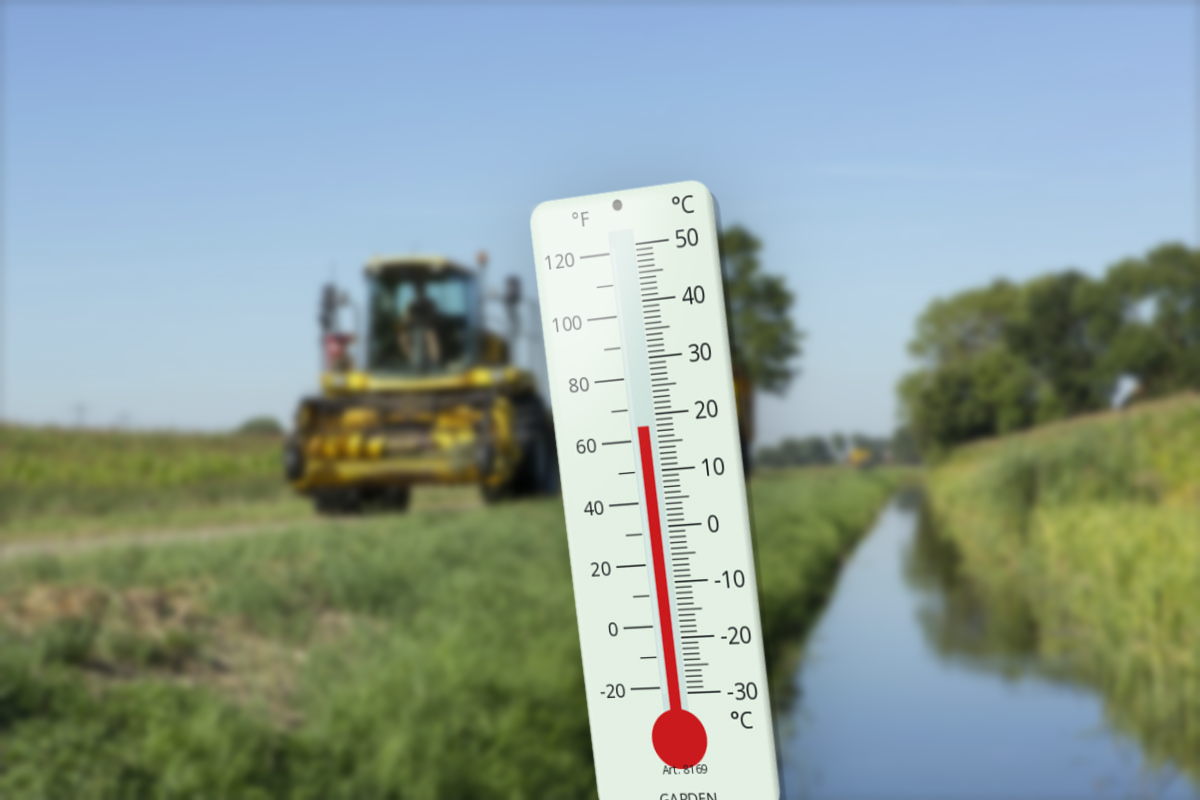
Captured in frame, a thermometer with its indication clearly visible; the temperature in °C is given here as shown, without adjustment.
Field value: 18 °C
